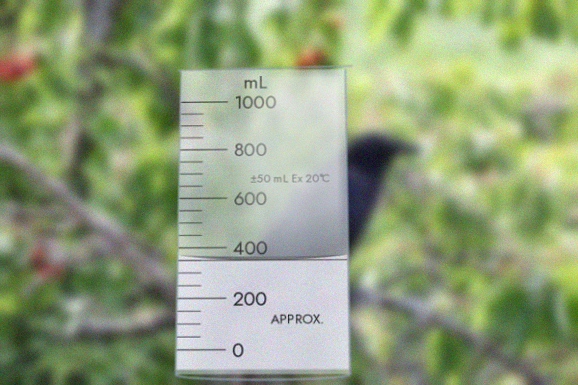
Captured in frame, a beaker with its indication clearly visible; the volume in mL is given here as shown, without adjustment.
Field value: 350 mL
